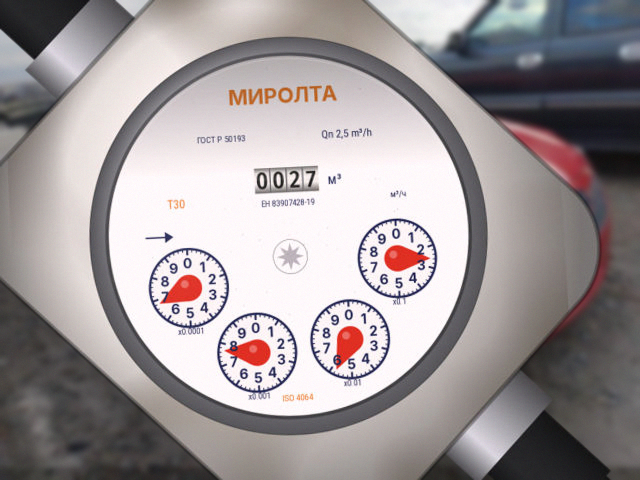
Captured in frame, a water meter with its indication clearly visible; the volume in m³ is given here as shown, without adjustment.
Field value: 27.2576 m³
